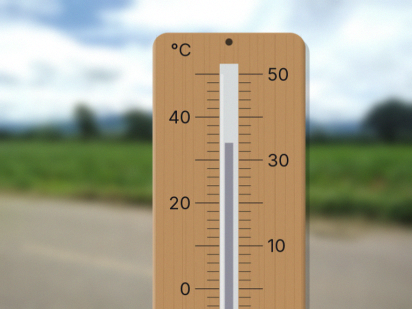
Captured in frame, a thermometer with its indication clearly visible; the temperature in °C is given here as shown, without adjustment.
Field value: 34 °C
